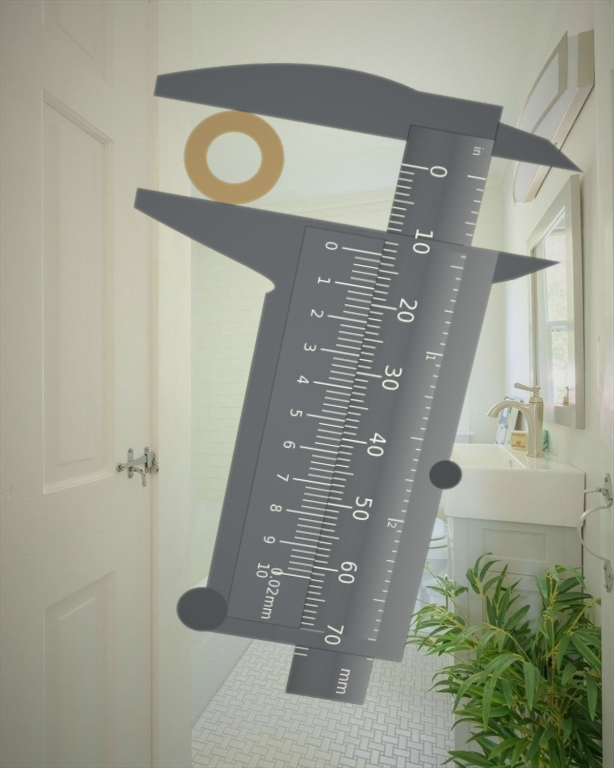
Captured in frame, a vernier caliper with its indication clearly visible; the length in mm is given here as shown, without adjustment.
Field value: 12.8 mm
